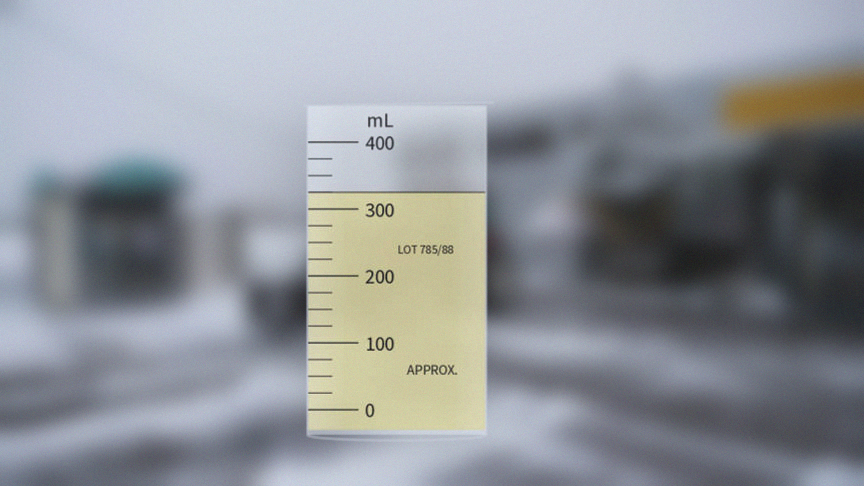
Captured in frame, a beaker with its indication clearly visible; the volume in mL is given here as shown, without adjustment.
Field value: 325 mL
